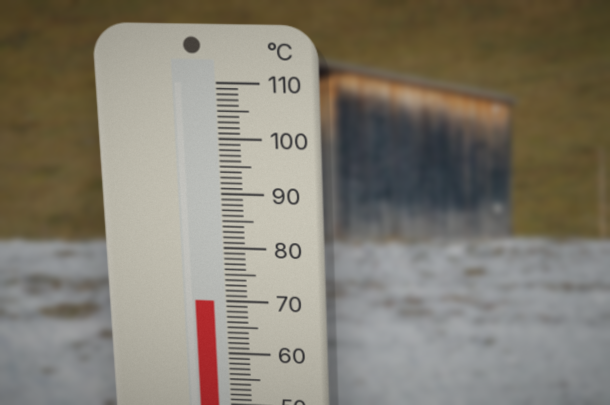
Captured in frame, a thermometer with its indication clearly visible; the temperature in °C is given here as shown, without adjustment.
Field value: 70 °C
